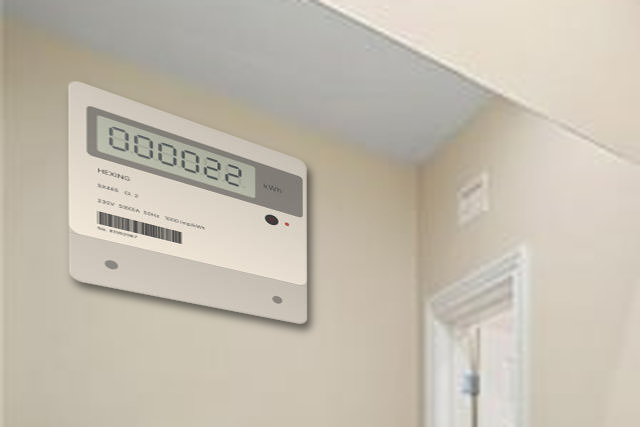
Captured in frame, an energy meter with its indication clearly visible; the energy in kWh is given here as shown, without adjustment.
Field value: 22 kWh
